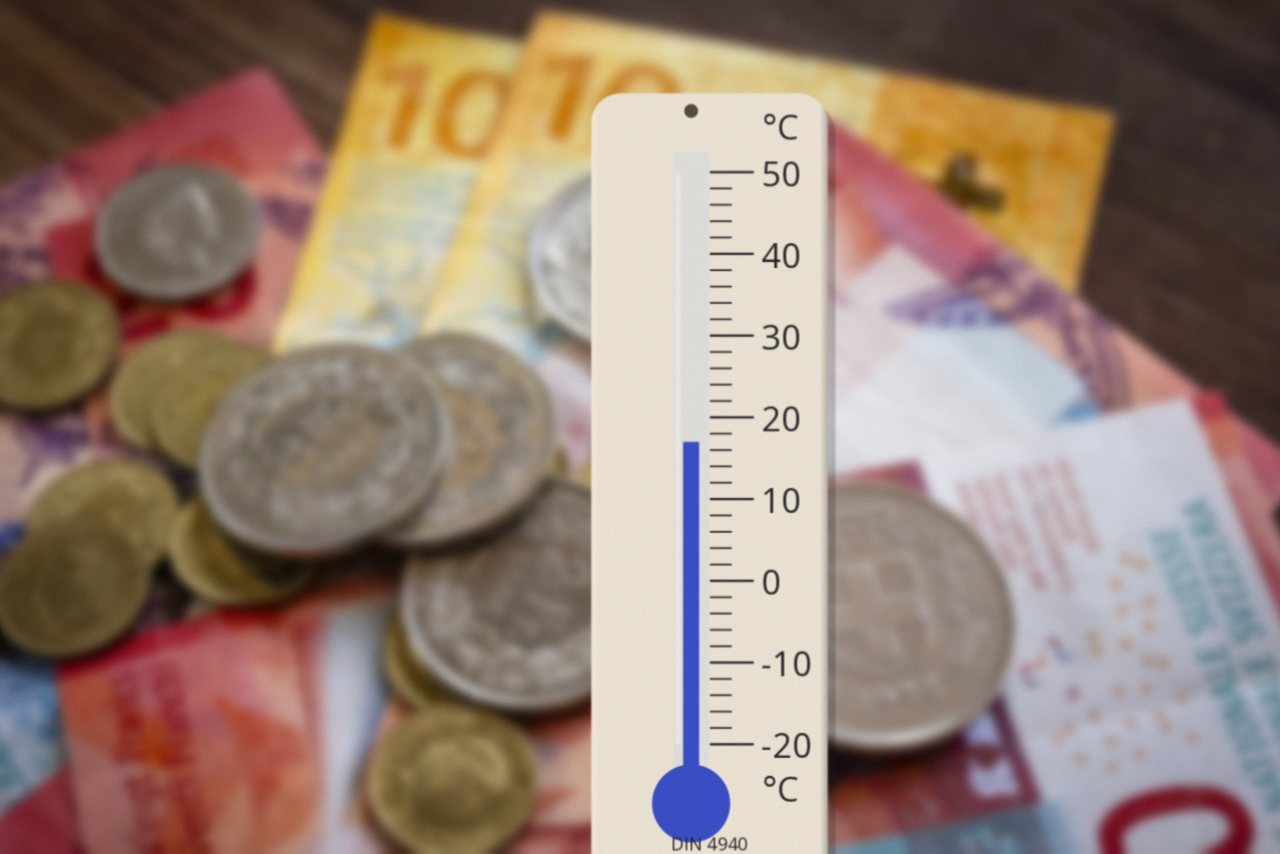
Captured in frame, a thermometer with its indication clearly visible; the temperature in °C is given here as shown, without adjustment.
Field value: 17 °C
